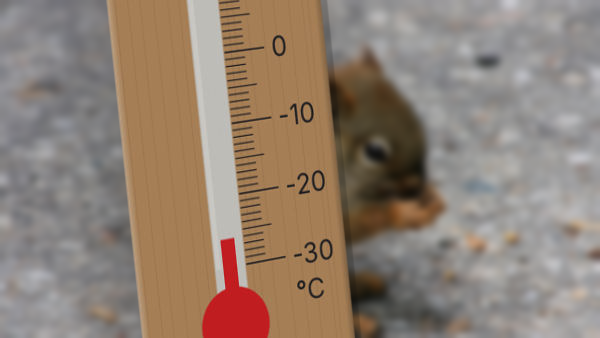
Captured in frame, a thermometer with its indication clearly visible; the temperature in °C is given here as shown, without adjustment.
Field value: -26 °C
